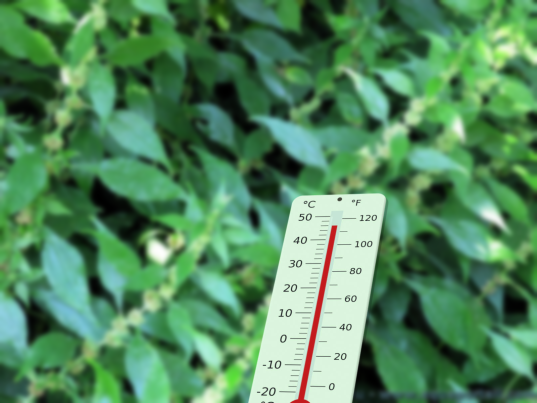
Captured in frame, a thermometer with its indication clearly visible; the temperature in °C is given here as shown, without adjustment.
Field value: 46 °C
